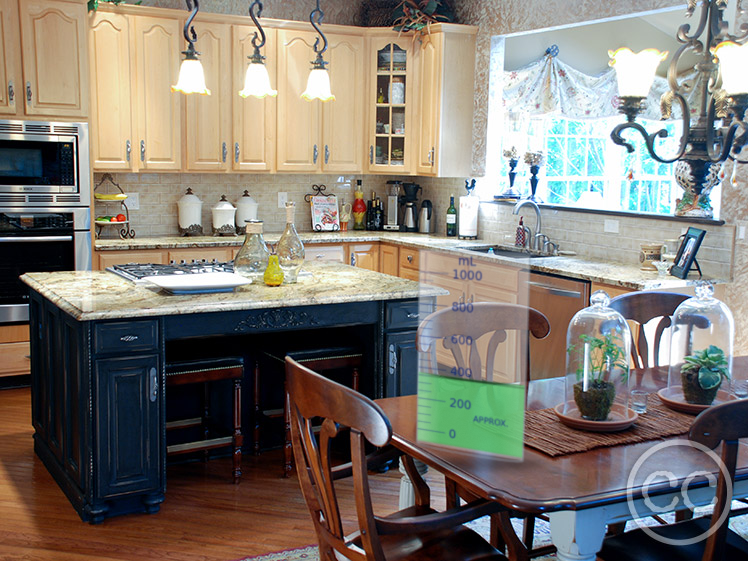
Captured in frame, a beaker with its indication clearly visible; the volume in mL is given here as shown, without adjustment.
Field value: 350 mL
